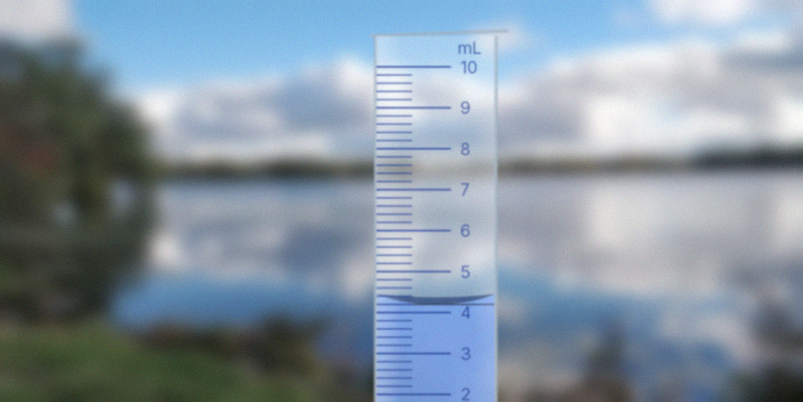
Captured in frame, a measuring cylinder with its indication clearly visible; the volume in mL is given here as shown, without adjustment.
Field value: 4.2 mL
